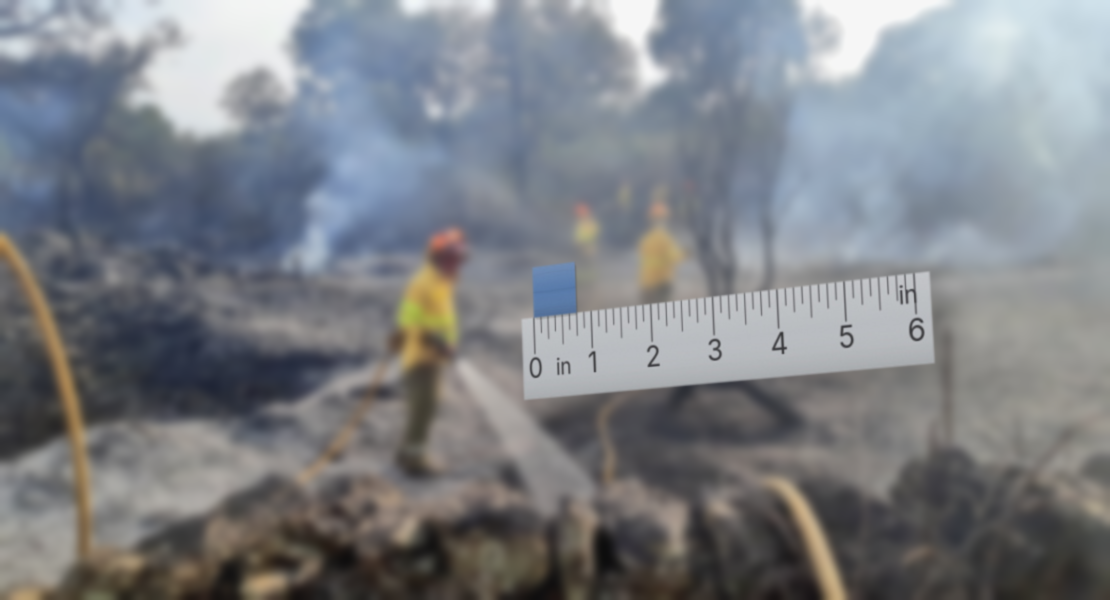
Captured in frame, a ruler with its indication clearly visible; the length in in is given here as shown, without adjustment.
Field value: 0.75 in
